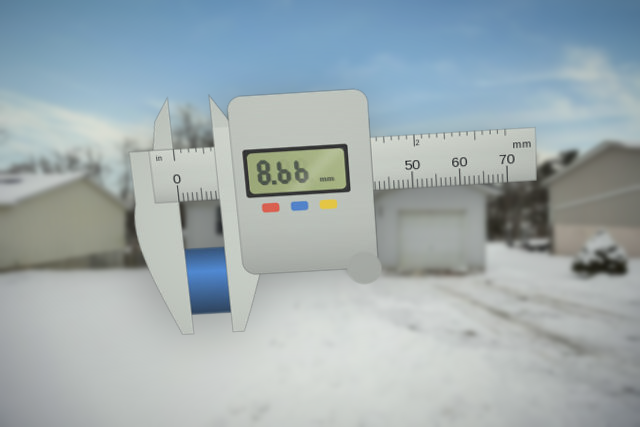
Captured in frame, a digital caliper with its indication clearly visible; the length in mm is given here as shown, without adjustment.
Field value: 8.66 mm
